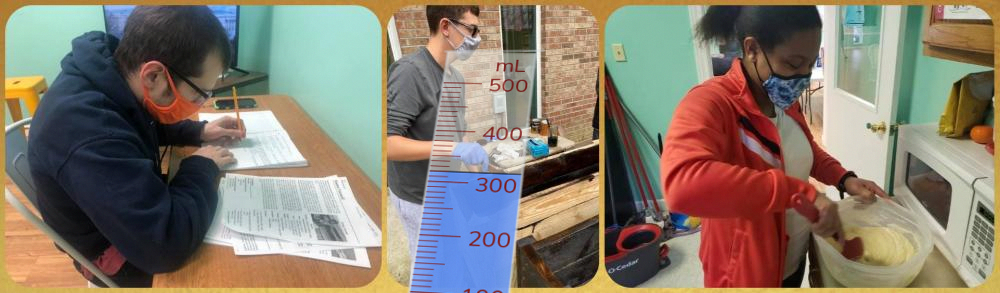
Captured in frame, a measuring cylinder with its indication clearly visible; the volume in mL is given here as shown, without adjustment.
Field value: 320 mL
